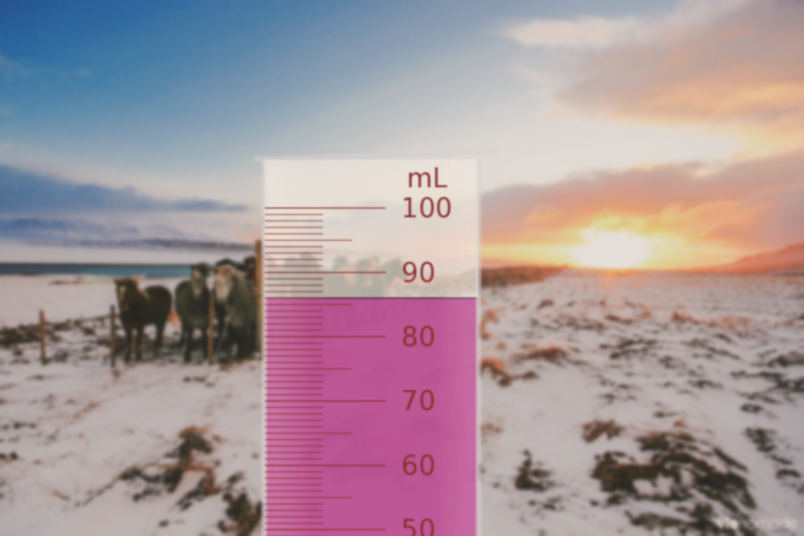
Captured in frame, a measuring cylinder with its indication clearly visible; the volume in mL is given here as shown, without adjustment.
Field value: 86 mL
